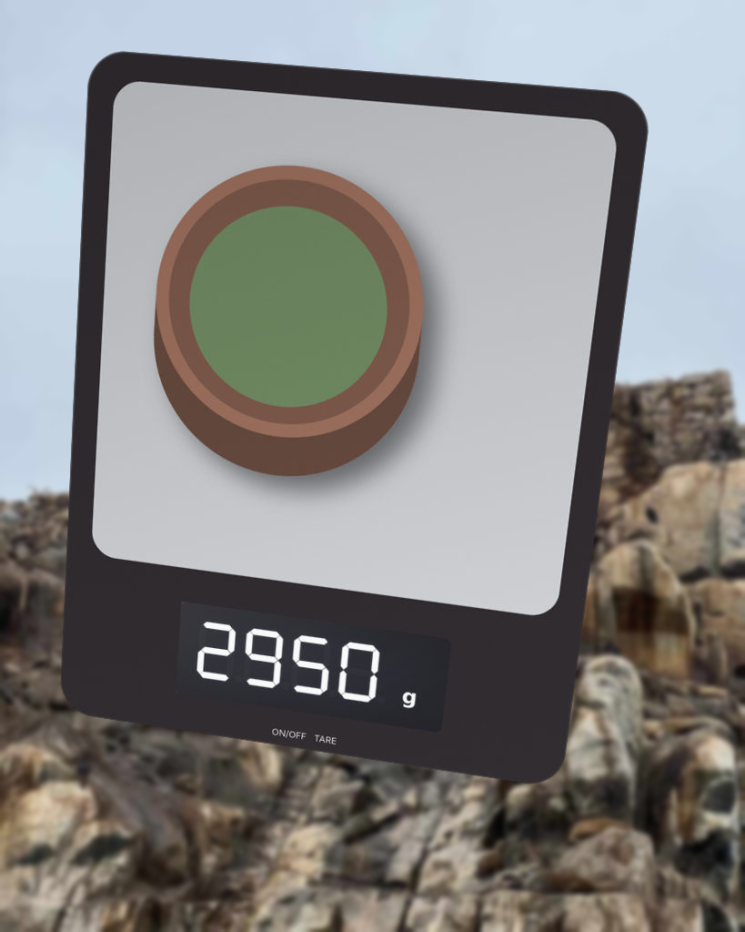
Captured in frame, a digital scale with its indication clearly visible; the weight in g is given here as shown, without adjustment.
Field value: 2950 g
